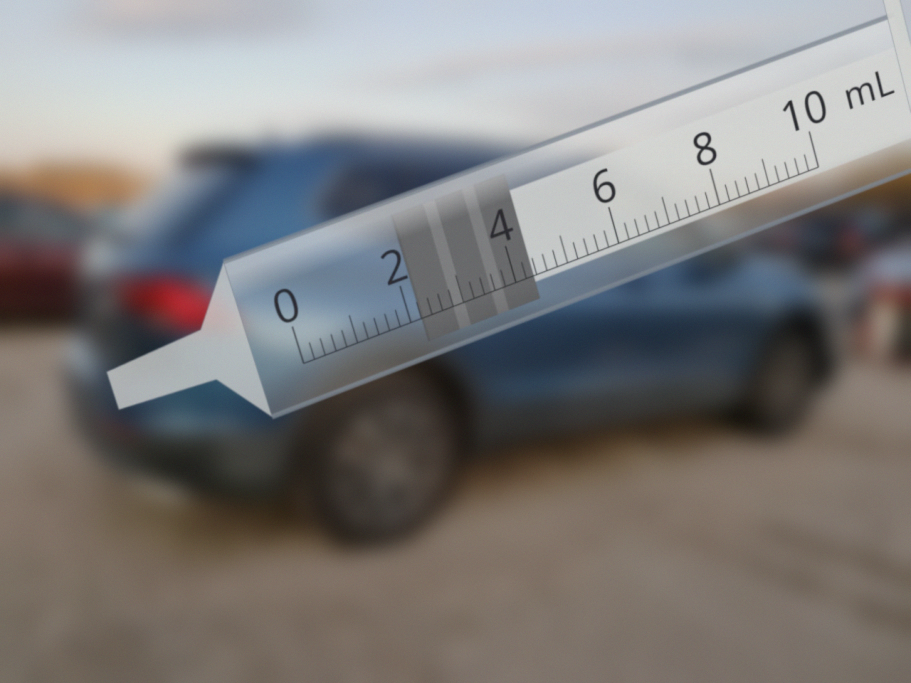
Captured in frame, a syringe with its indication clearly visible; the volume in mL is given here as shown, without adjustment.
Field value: 2.2 mL
